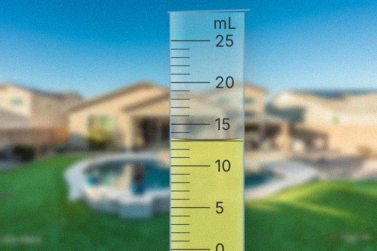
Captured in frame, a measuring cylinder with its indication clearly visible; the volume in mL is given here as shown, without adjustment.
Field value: 13 mL
